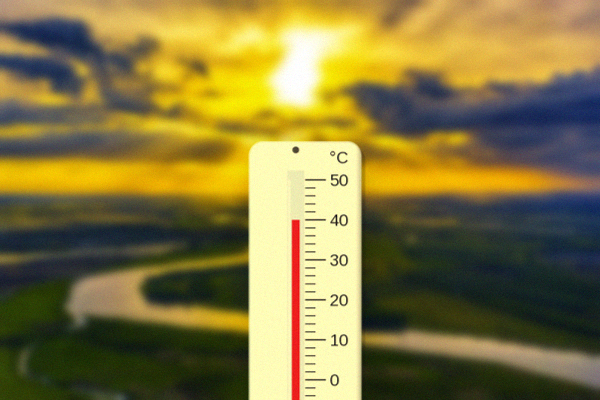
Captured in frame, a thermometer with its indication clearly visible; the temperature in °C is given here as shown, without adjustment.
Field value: 40 °C
